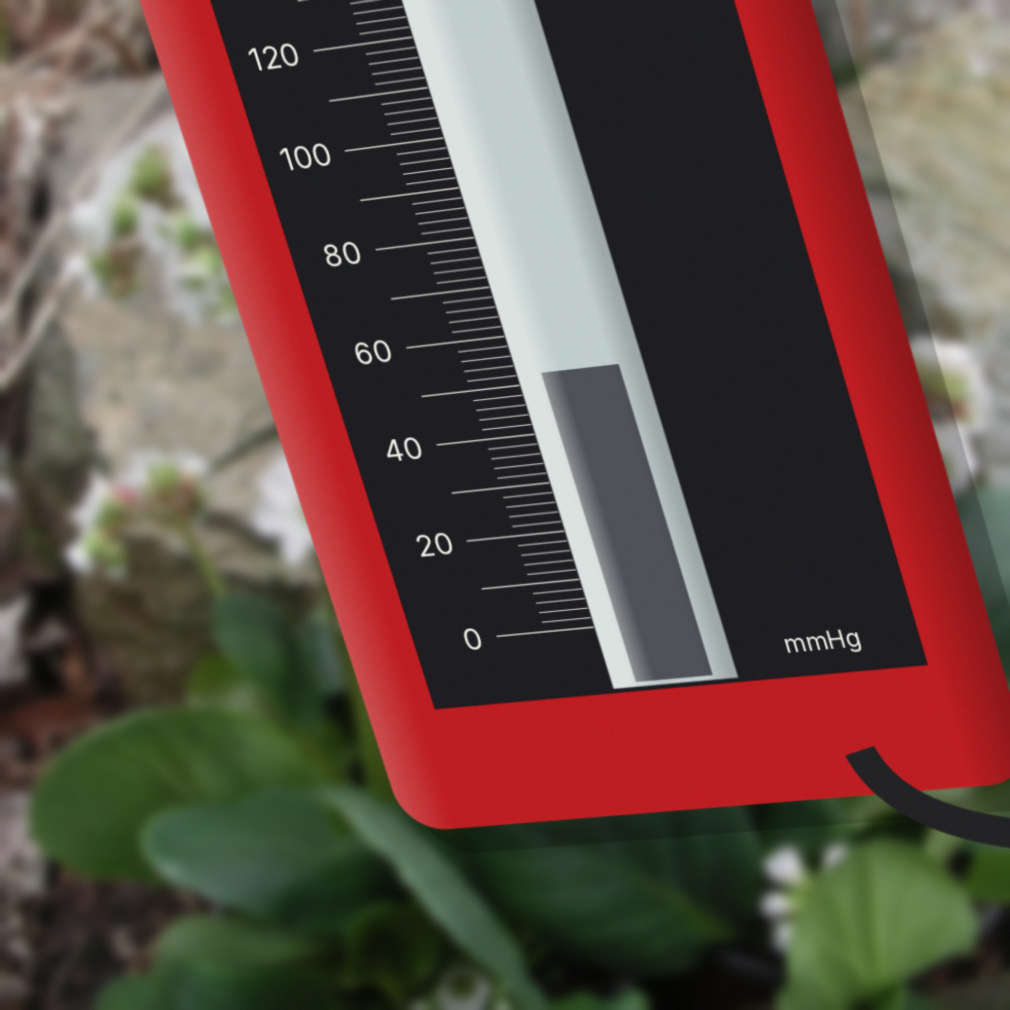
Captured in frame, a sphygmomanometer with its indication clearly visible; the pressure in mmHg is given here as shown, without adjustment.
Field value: 52 mmHg
